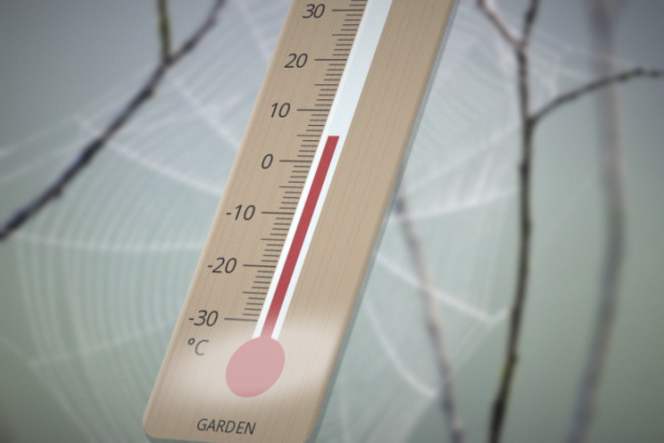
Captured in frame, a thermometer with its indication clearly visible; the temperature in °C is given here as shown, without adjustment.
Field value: 5 °C
